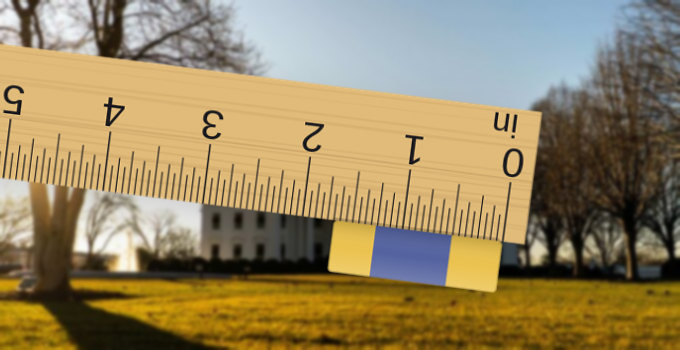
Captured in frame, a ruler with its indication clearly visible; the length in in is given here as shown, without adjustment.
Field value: 1.6875 in
